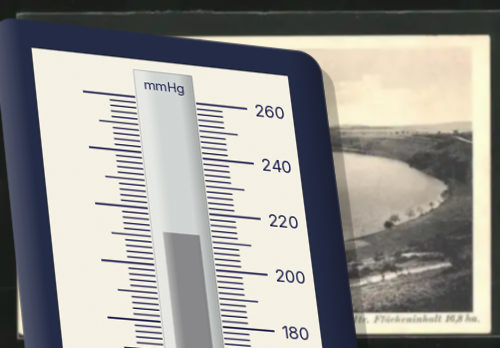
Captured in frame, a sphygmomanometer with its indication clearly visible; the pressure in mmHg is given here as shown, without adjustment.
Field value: 212 mmHg
